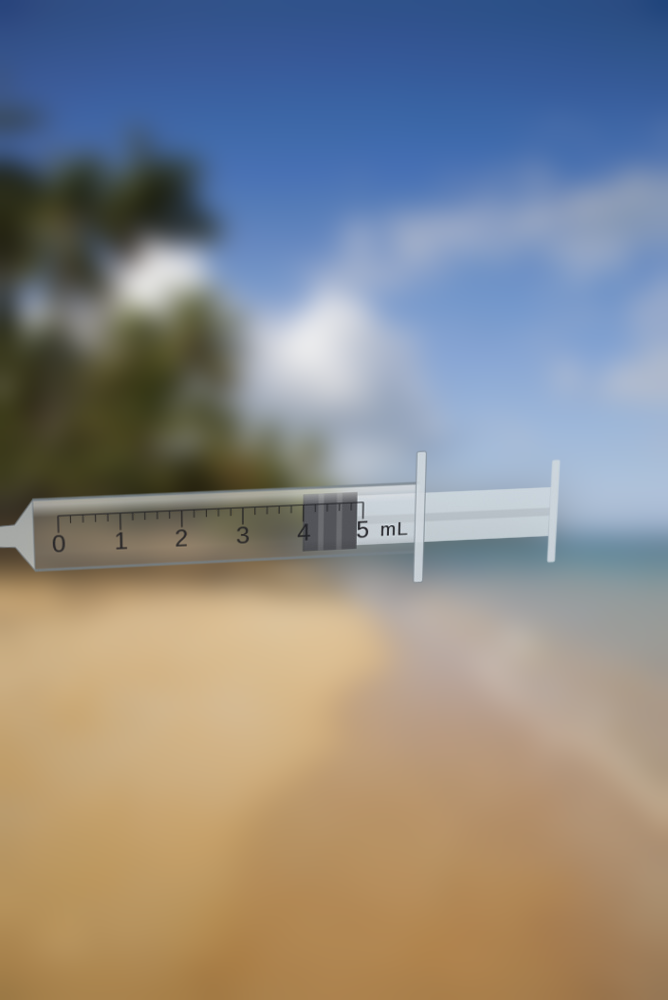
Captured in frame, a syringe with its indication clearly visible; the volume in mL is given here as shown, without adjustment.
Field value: 4 mL
